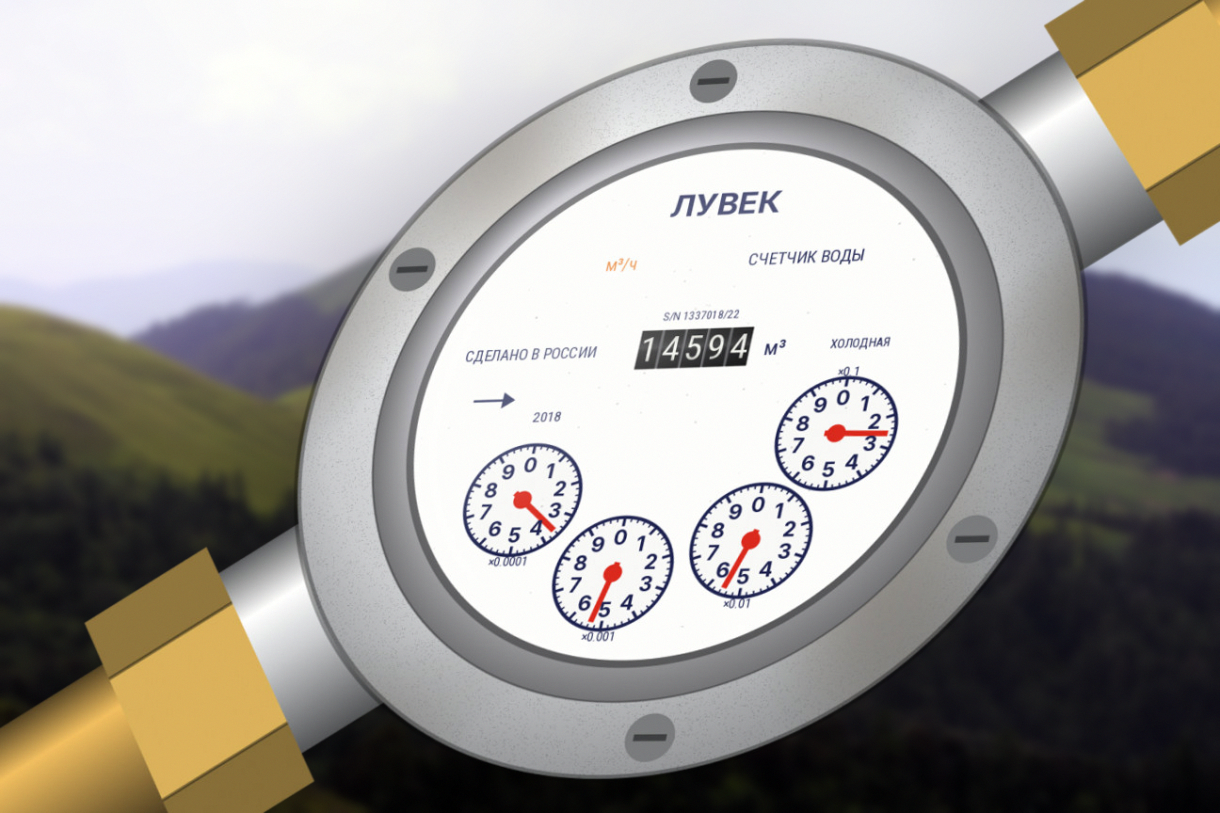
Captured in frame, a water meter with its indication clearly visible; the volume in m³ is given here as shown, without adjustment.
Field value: 14594.2553 m³
